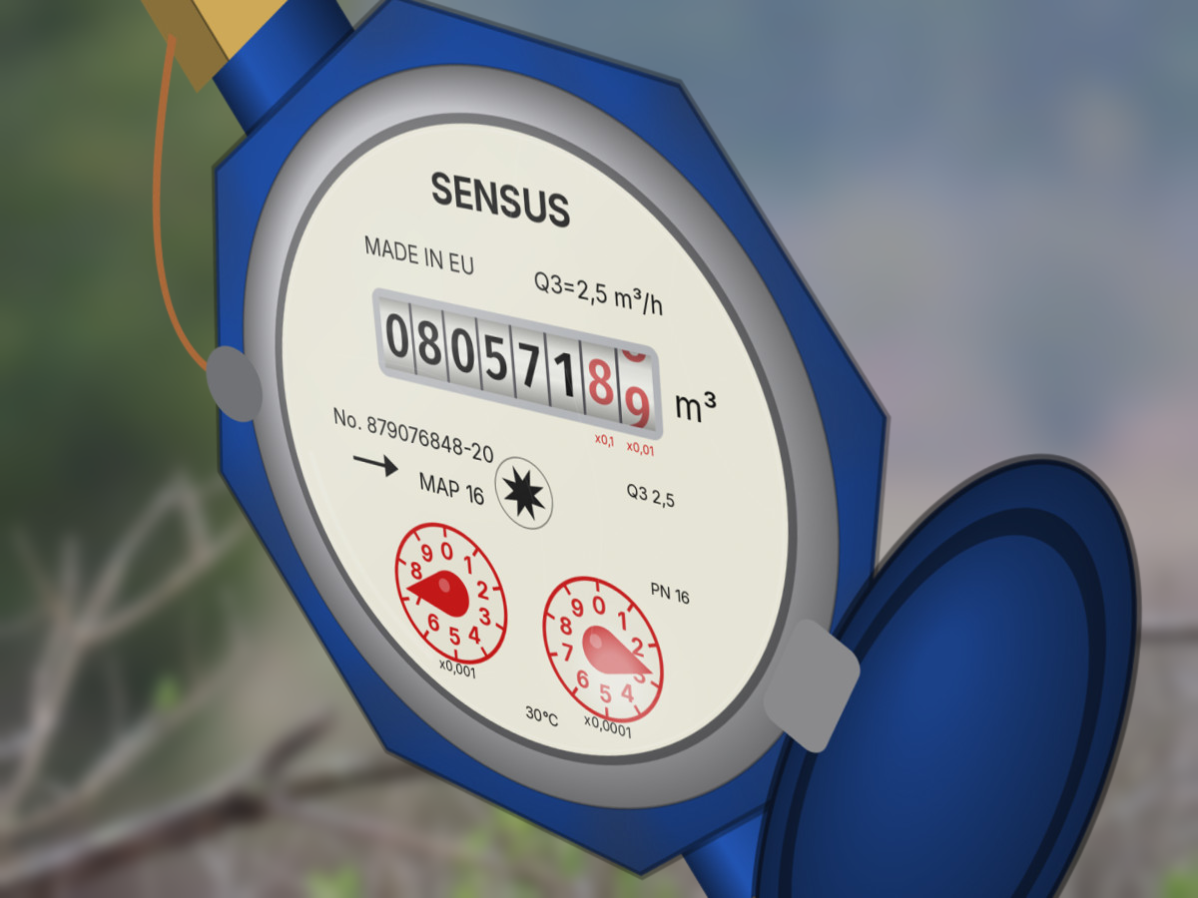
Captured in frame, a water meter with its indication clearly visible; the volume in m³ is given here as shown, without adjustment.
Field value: 80571.8872 m³
